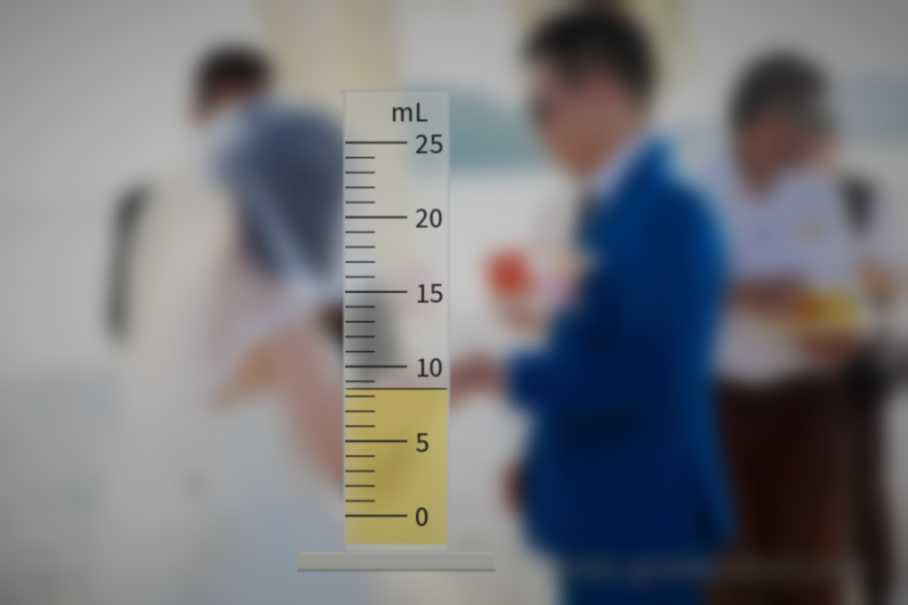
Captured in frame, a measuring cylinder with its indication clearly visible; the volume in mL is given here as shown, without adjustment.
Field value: 8.5 mL
